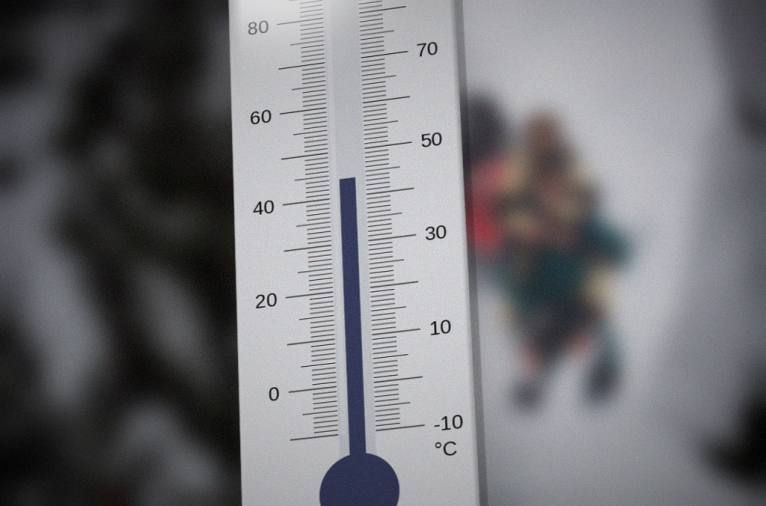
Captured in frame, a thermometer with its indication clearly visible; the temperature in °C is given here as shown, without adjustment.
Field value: 44 °C
